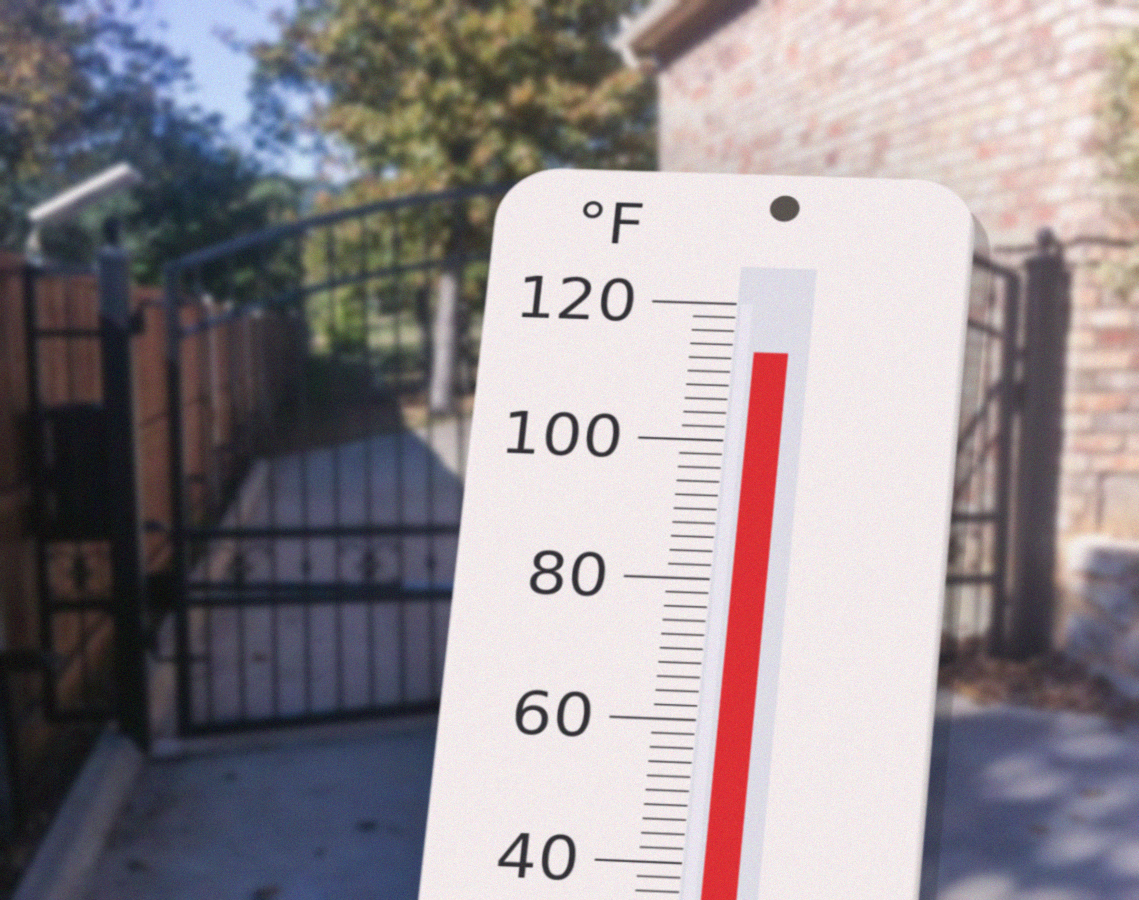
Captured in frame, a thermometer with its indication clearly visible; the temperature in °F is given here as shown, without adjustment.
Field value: 113 °F
